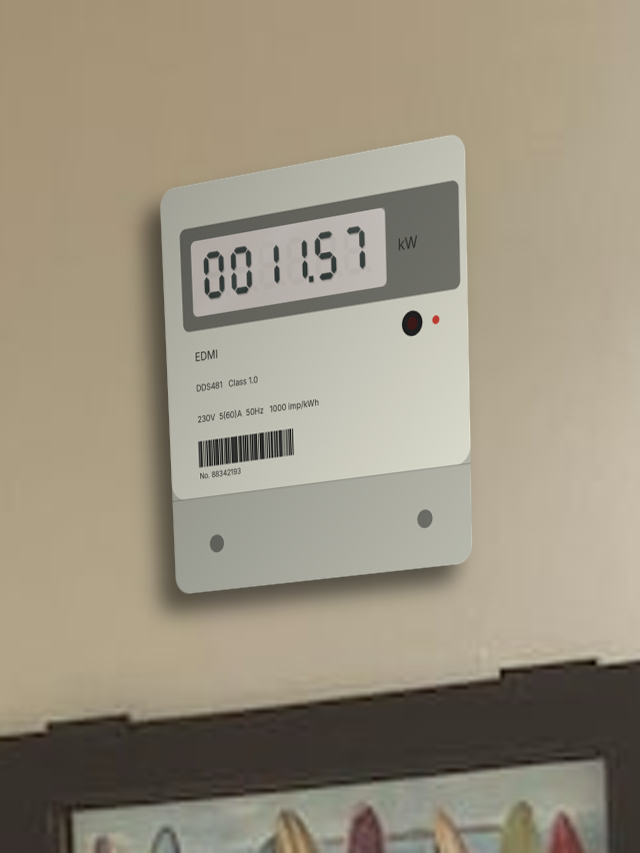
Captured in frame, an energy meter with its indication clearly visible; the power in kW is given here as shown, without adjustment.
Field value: 11.57 kW
